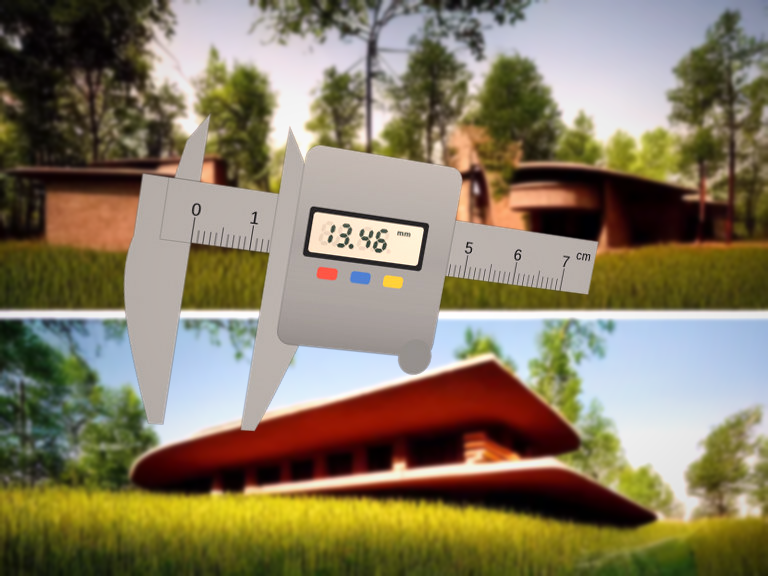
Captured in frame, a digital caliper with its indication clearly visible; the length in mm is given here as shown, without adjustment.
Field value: 13.46 mm
